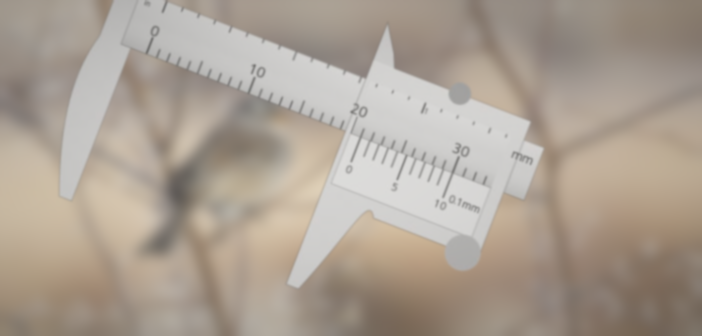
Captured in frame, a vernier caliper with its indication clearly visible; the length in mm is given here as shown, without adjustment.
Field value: 21.0 mm
